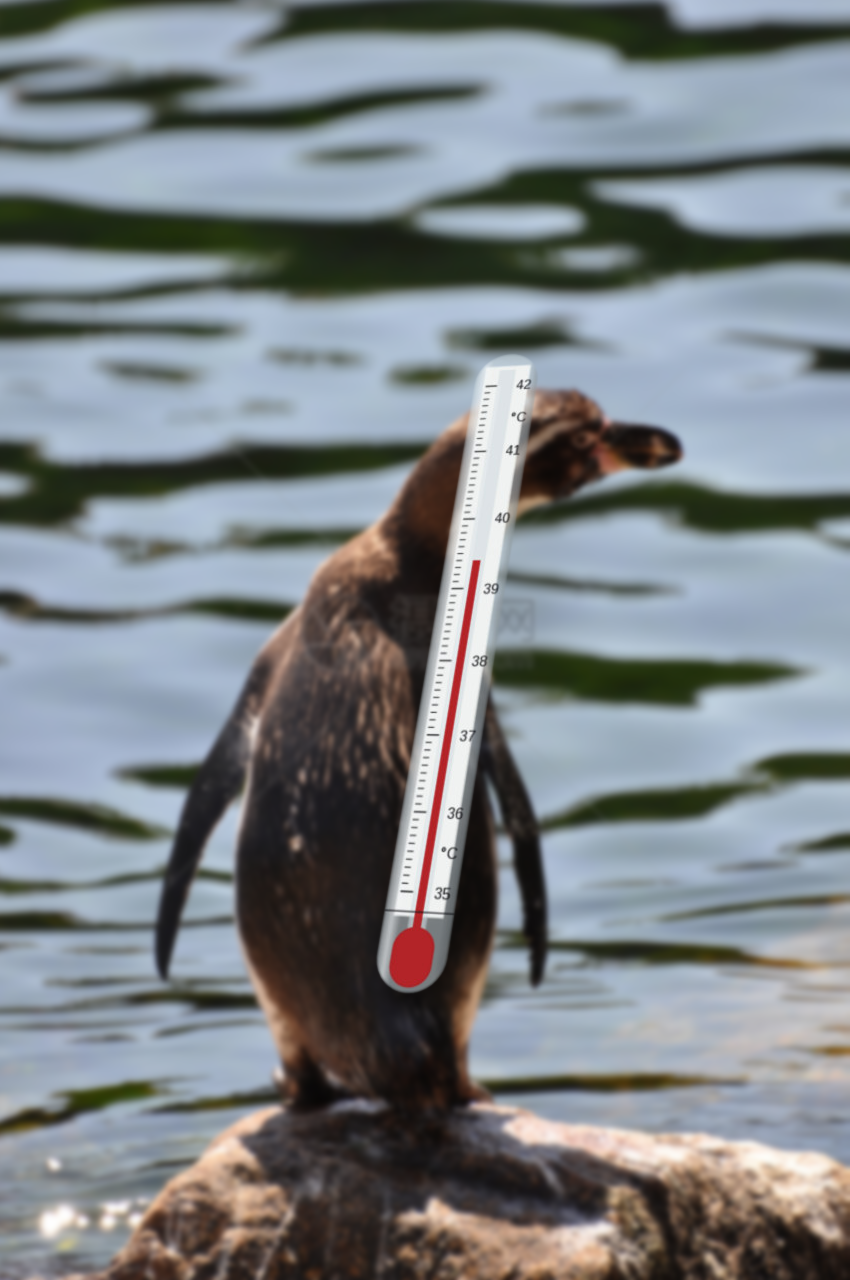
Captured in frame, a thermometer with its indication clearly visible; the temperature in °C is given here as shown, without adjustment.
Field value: 39.4 °C
